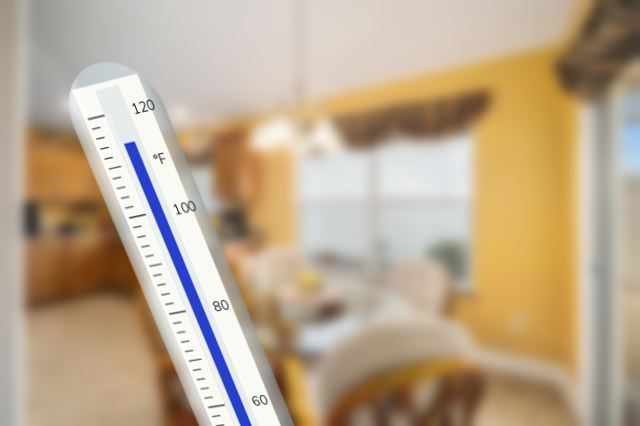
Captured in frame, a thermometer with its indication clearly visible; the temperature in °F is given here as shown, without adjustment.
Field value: 114 °F
